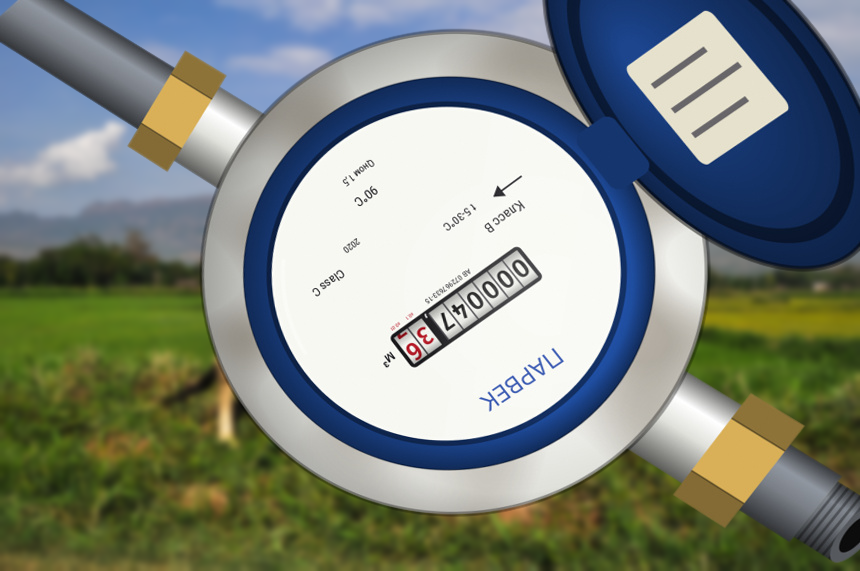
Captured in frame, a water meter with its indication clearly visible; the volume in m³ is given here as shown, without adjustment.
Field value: 47.36 m³
